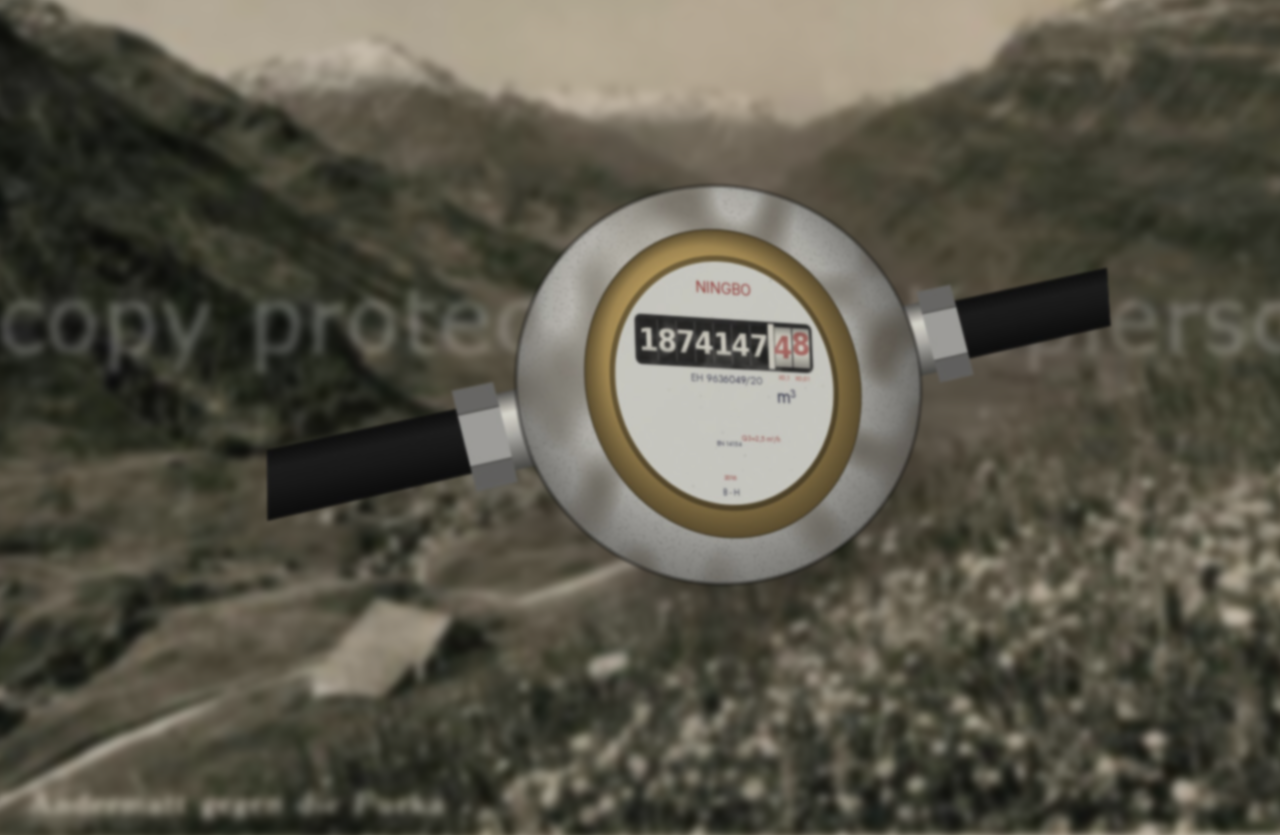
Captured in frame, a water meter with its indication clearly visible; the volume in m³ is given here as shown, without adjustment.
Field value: 1874147.48 m³
